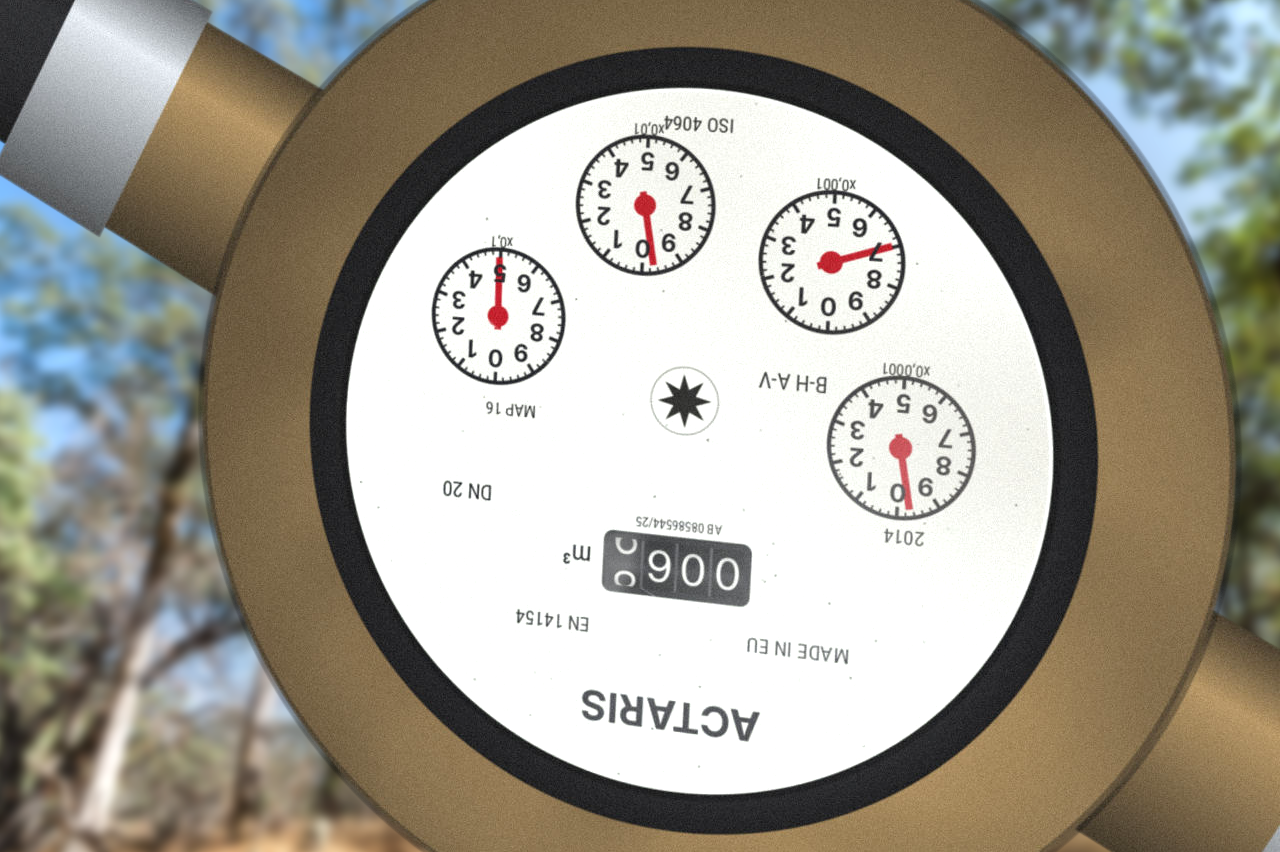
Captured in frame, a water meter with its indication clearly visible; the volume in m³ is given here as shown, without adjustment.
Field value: 68.4969 m³
